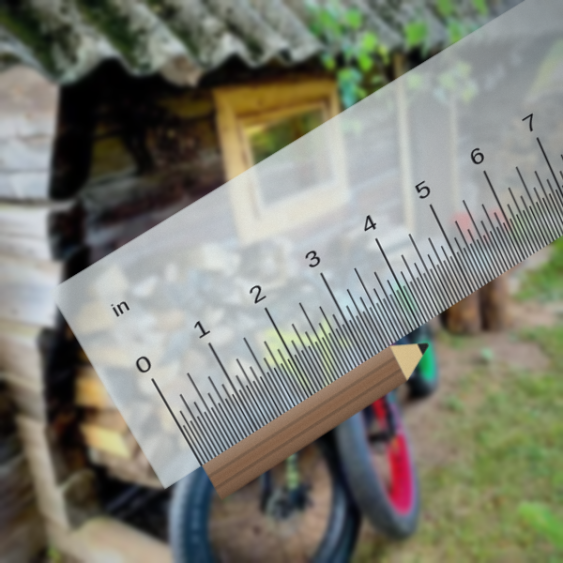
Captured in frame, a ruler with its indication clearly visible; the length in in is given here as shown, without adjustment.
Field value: 4 in
